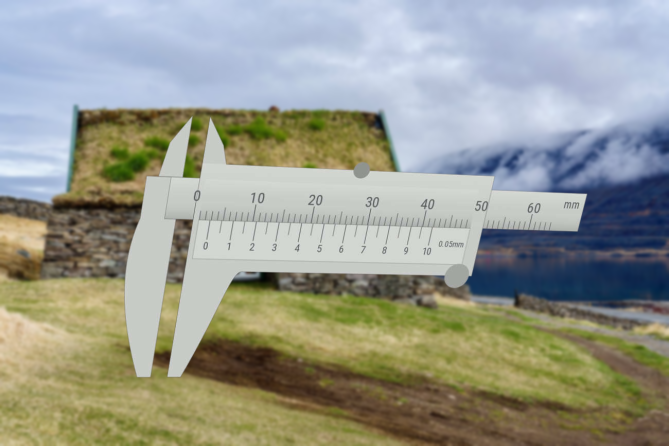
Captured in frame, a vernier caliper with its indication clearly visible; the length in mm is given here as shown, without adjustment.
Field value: 2.8 mm
